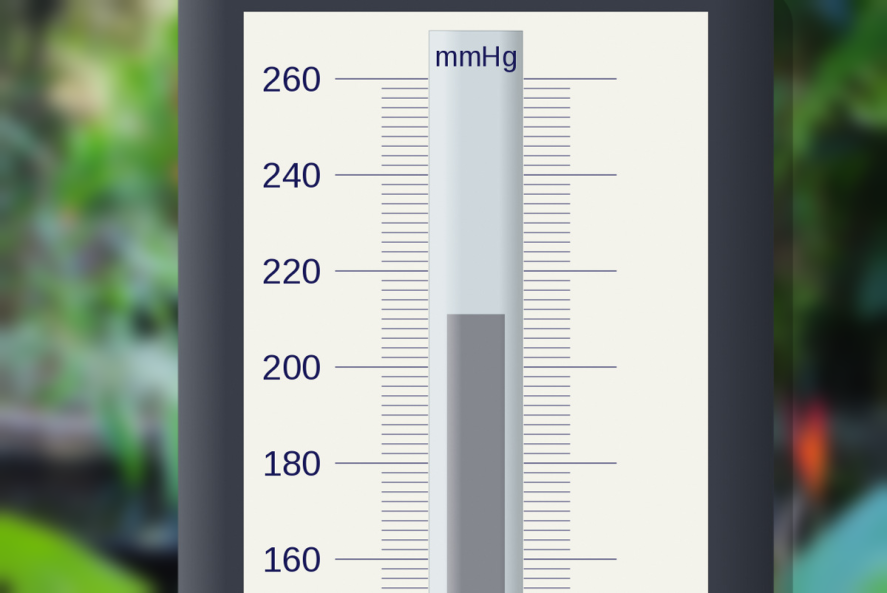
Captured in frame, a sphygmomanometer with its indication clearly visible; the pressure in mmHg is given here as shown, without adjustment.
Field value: 211 mmHg
